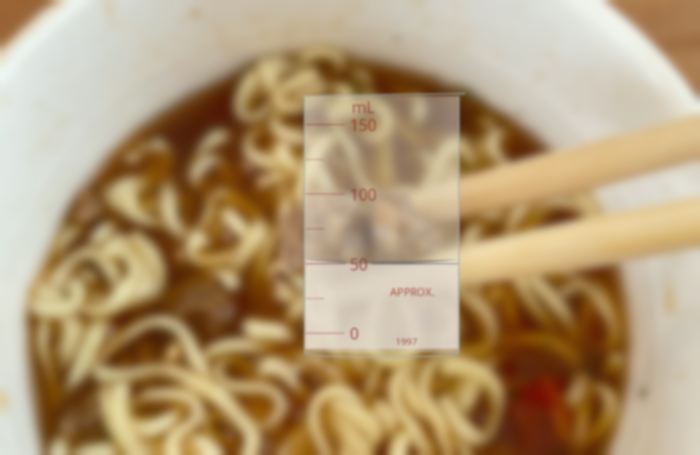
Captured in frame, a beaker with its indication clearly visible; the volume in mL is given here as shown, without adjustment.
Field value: 50 mL
